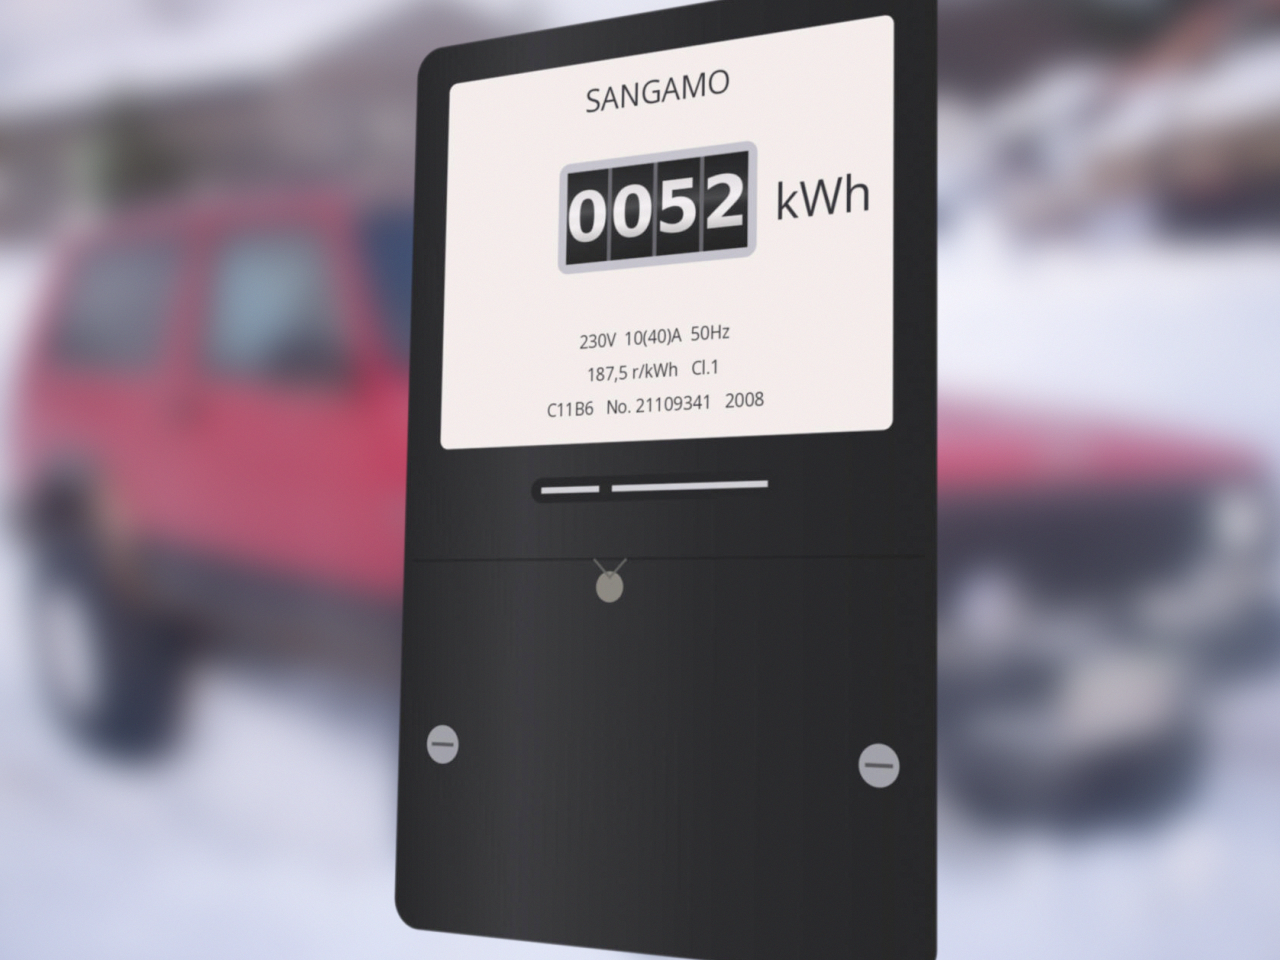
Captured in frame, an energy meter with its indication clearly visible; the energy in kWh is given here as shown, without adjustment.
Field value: 52 kWh
